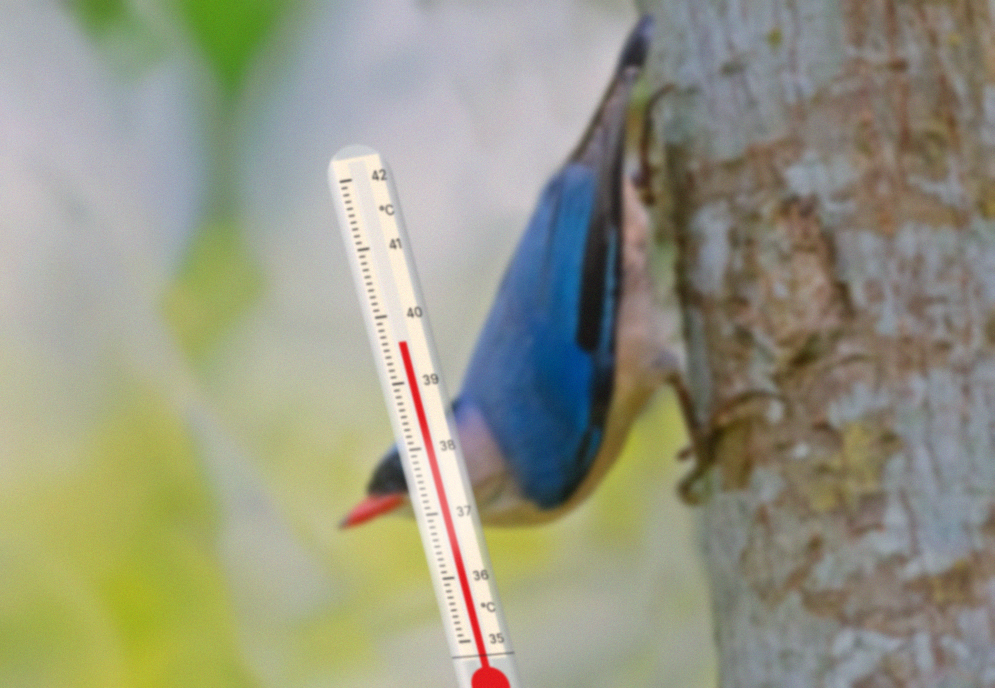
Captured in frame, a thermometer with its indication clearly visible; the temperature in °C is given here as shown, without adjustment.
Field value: 39.6 °C
